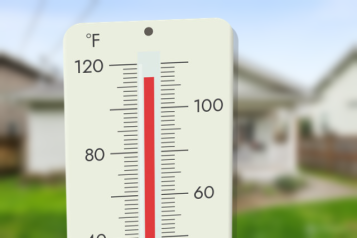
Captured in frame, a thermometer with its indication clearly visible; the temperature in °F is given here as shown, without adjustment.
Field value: 114 °F
